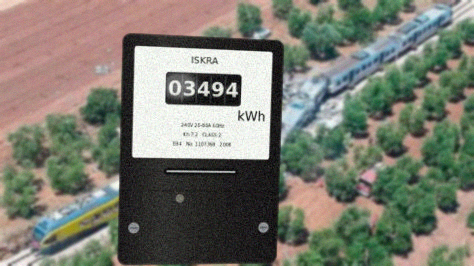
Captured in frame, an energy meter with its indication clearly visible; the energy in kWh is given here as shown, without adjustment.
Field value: 3494 kWh
